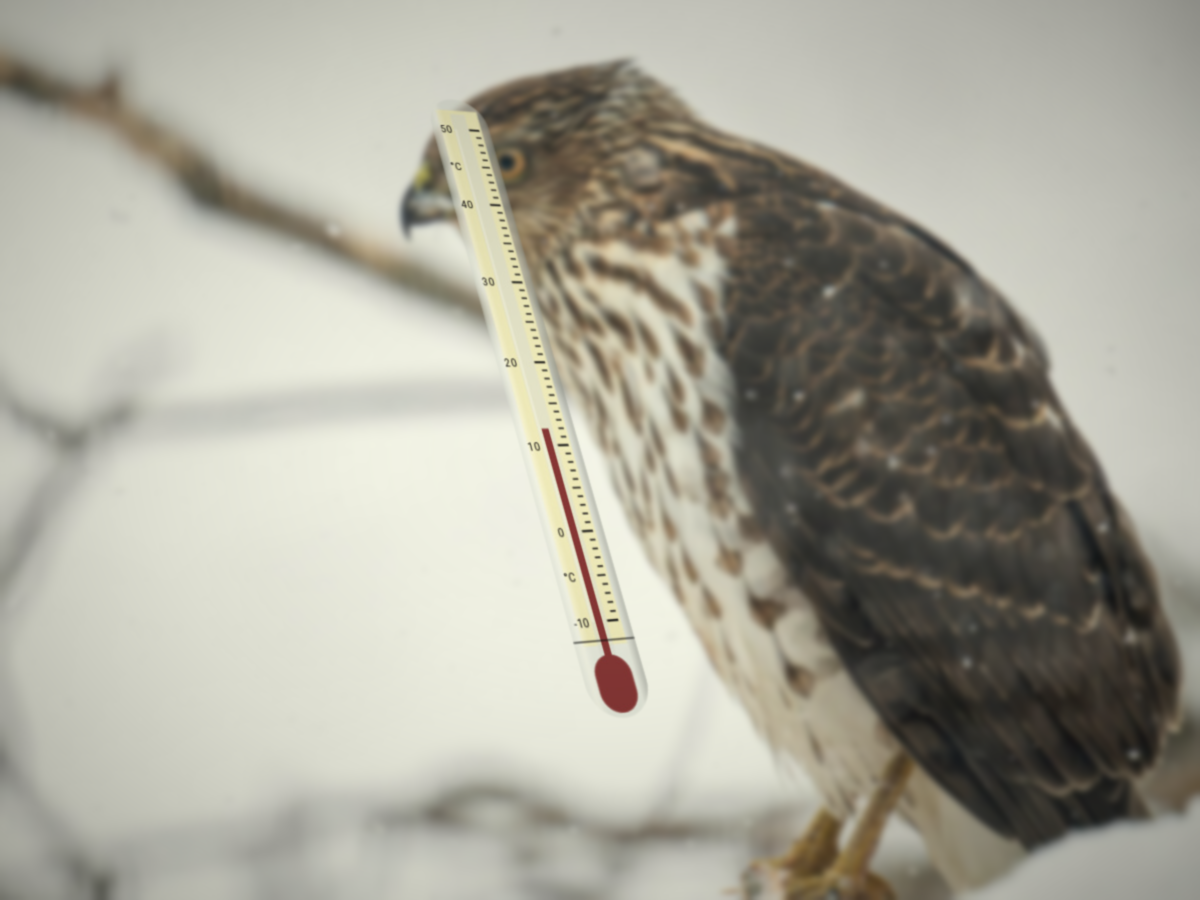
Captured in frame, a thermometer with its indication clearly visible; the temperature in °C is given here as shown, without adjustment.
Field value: 12 °C
